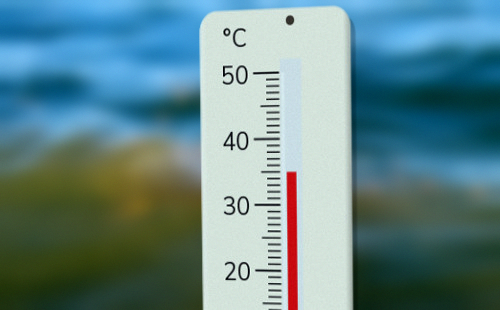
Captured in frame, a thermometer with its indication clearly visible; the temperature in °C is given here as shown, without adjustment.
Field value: 35 °C
